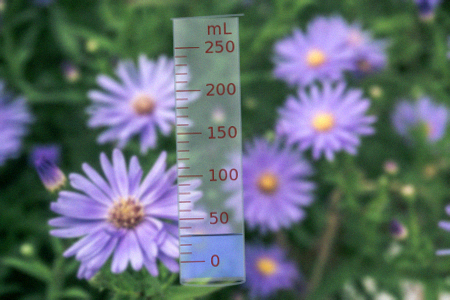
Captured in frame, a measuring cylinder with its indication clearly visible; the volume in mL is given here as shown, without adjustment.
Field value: 30 mL
